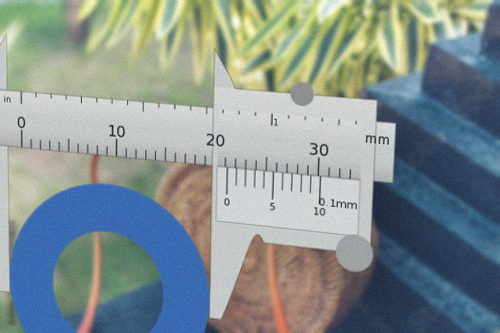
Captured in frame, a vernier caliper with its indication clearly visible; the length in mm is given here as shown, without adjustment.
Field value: 21.2 mm
